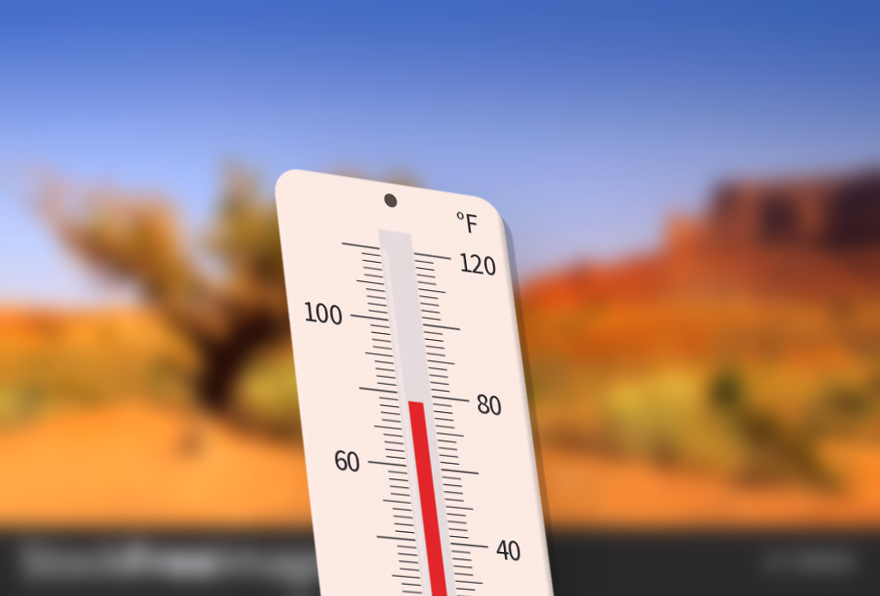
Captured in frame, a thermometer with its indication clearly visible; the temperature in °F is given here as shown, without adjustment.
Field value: 78 °F
